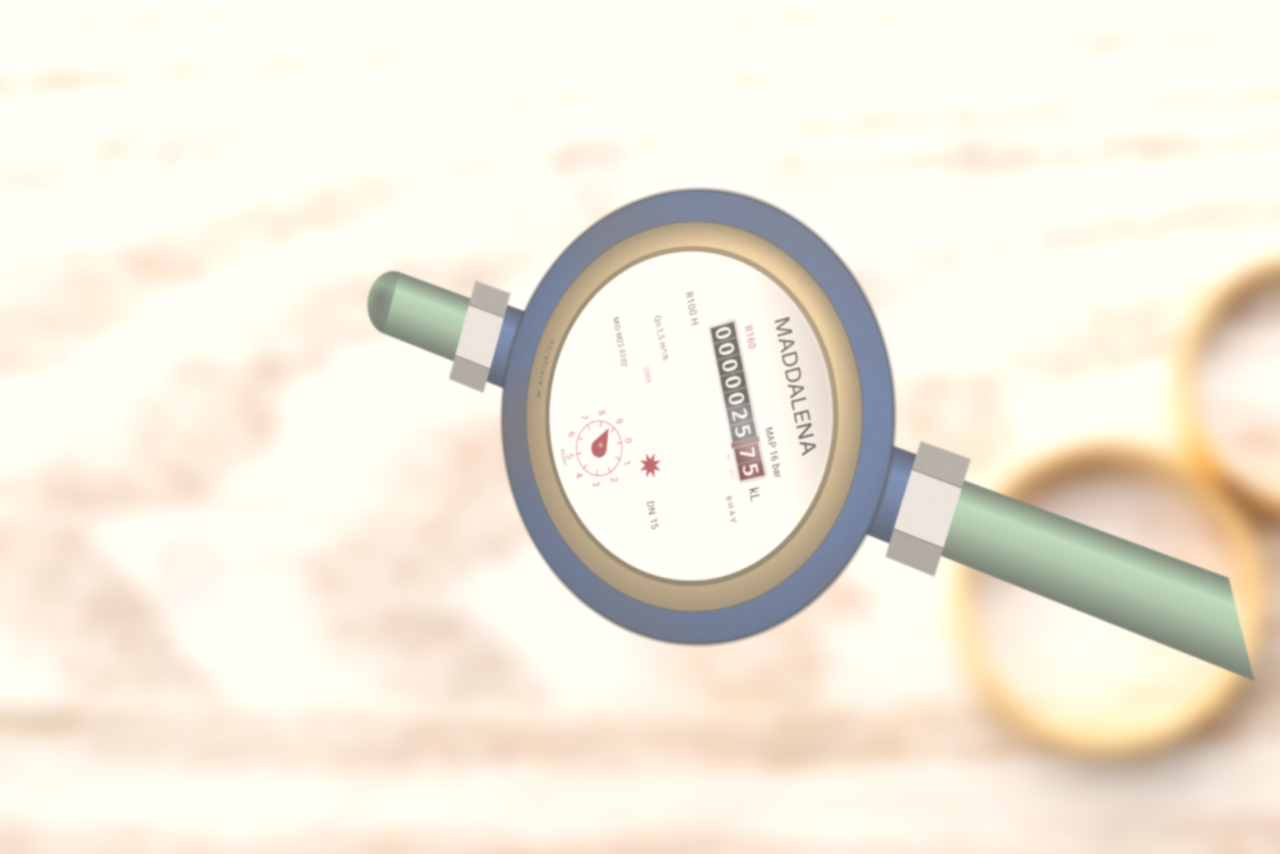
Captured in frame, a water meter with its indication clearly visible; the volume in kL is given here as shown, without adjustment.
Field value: 25.758 kL
